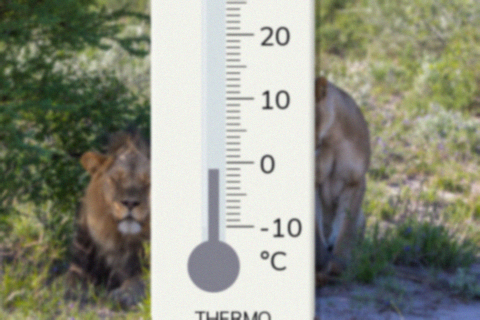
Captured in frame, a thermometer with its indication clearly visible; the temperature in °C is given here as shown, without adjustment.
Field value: -1 °C
